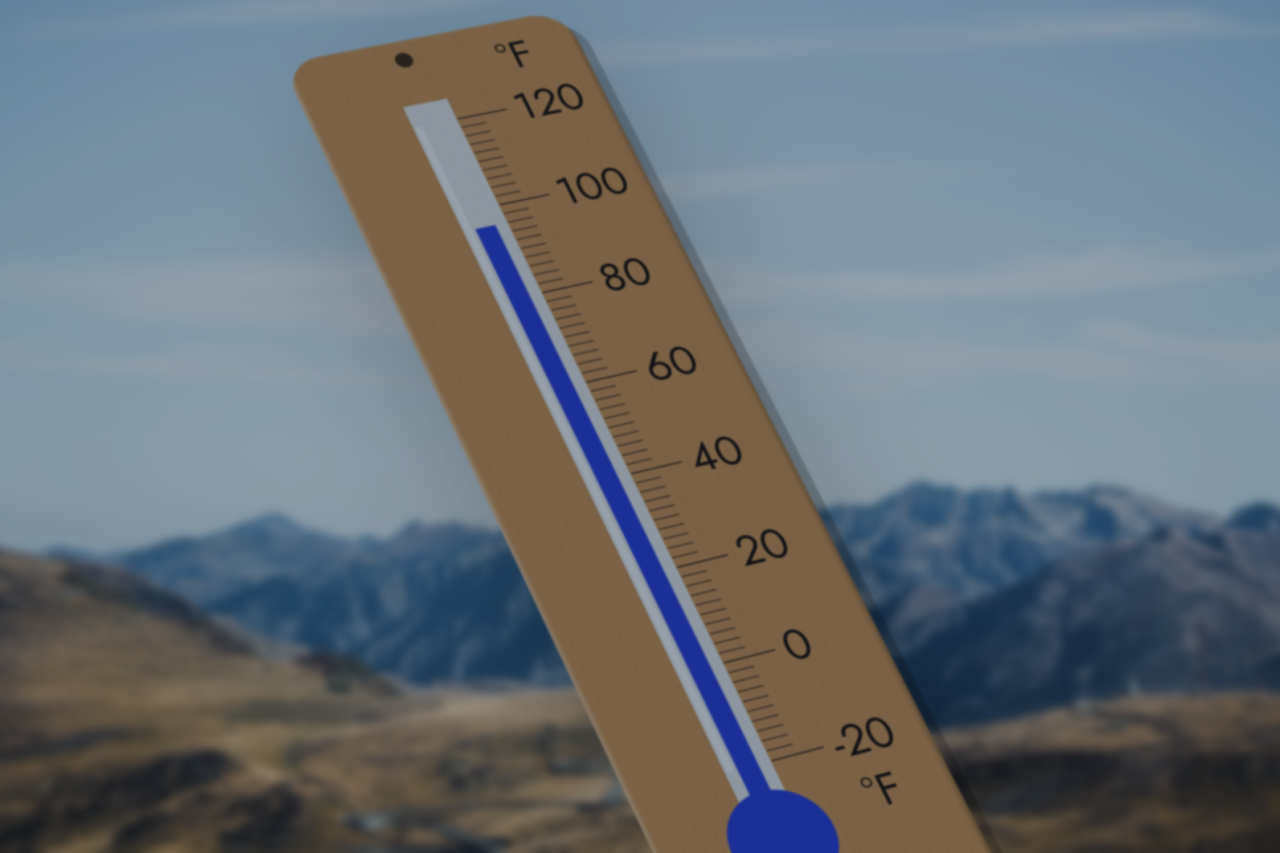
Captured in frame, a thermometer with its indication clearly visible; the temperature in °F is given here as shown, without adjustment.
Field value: 96 °F
